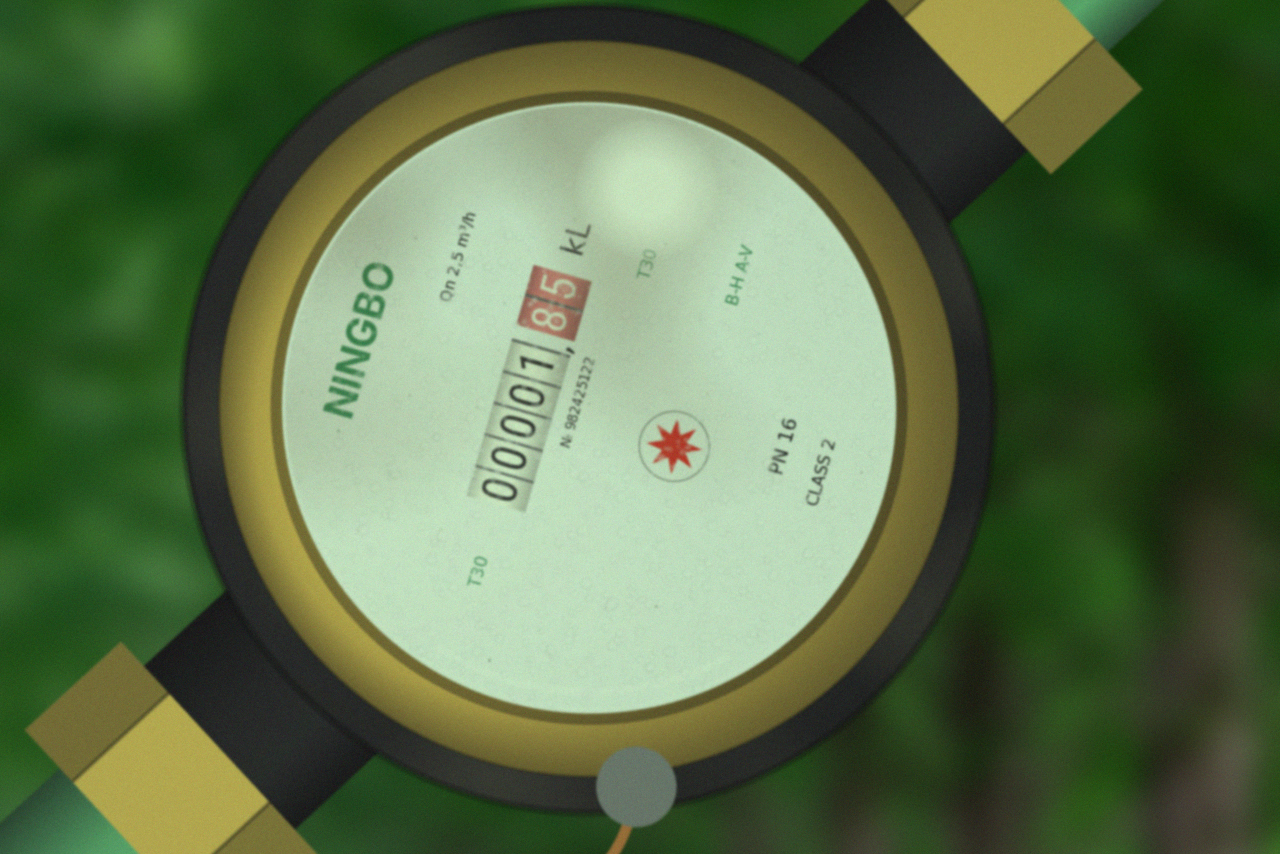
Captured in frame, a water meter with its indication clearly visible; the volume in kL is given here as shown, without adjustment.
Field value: 1.85 kL
